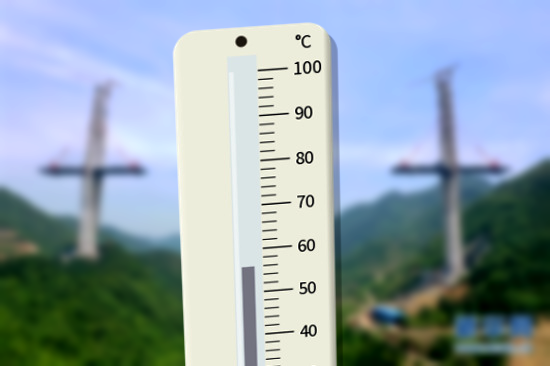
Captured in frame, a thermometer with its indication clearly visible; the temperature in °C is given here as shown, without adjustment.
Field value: 56 °C
